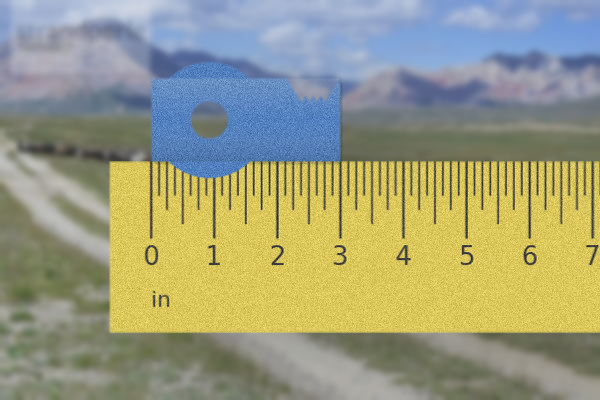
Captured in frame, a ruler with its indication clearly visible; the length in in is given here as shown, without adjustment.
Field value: 3 in
